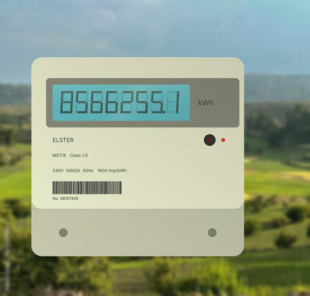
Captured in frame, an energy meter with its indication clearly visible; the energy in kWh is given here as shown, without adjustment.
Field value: 8566255.1 kWh
